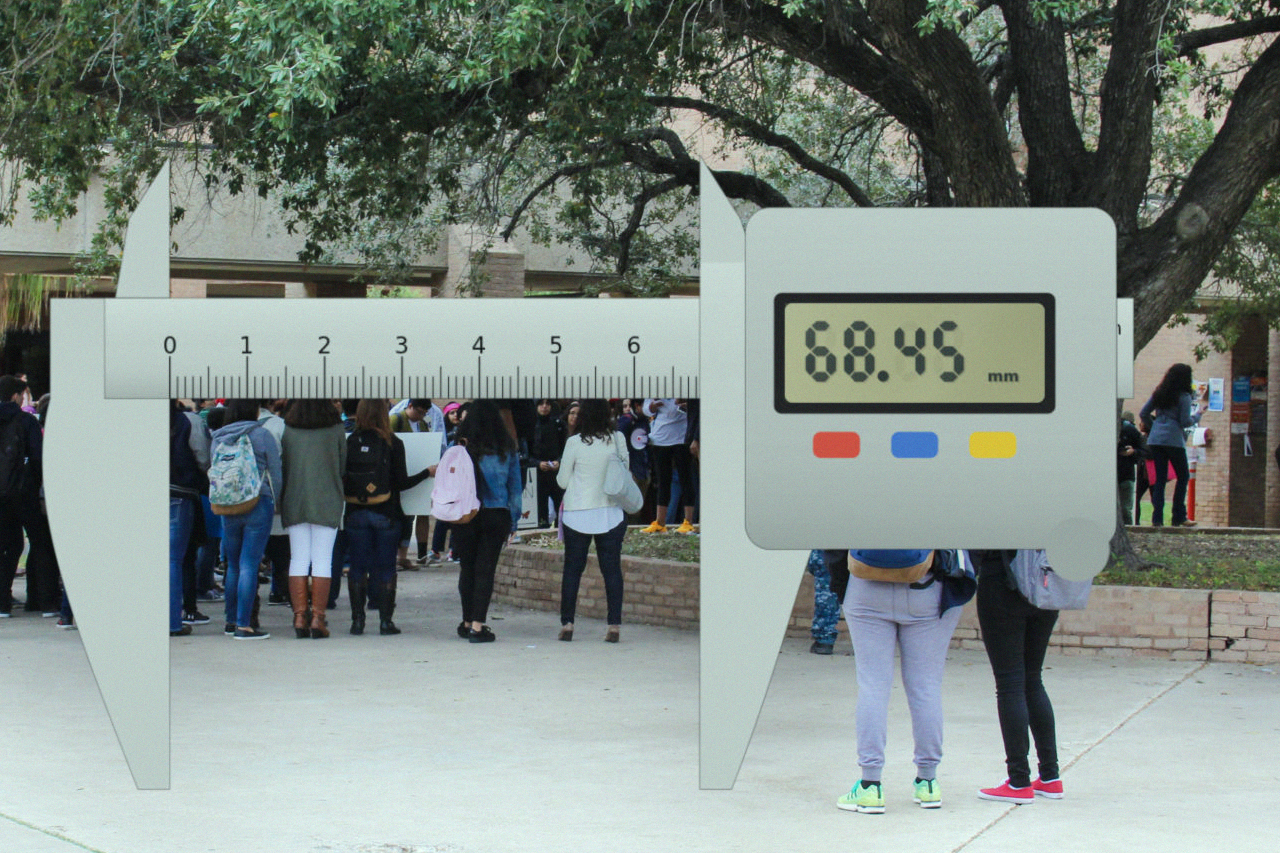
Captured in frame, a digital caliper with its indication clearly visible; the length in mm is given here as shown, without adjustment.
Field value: 68.45 mm
